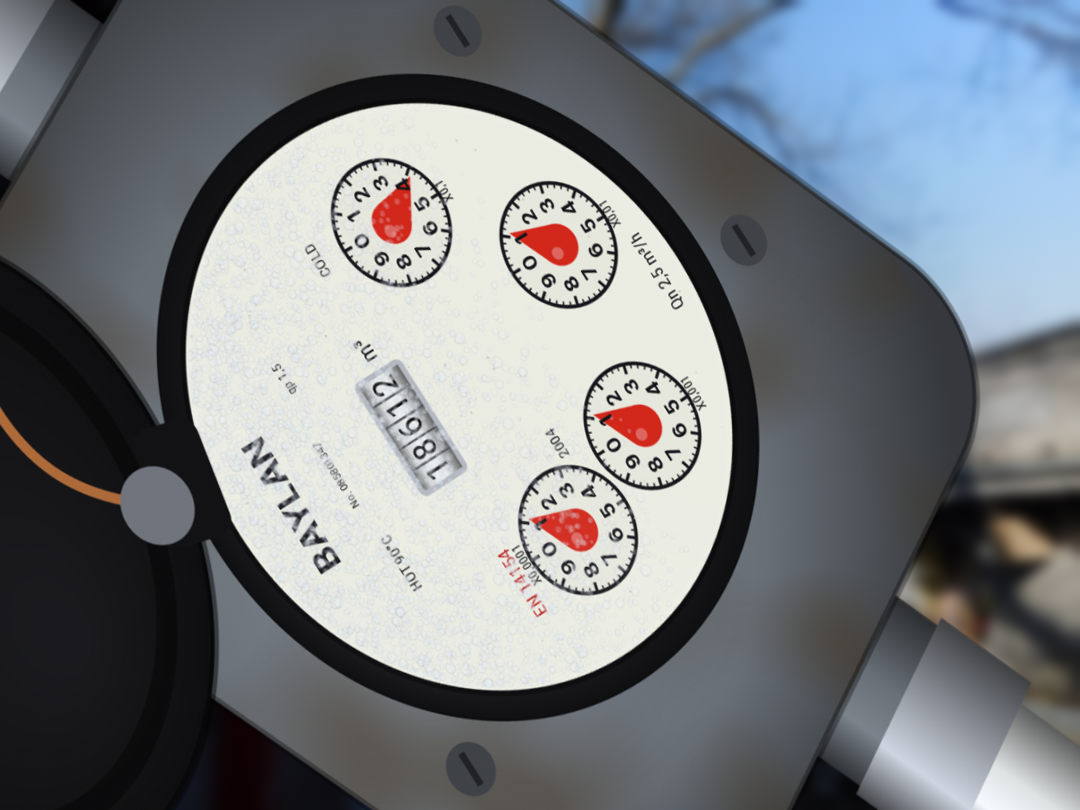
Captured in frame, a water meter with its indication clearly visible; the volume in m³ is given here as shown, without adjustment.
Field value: 18612.4111 m³
